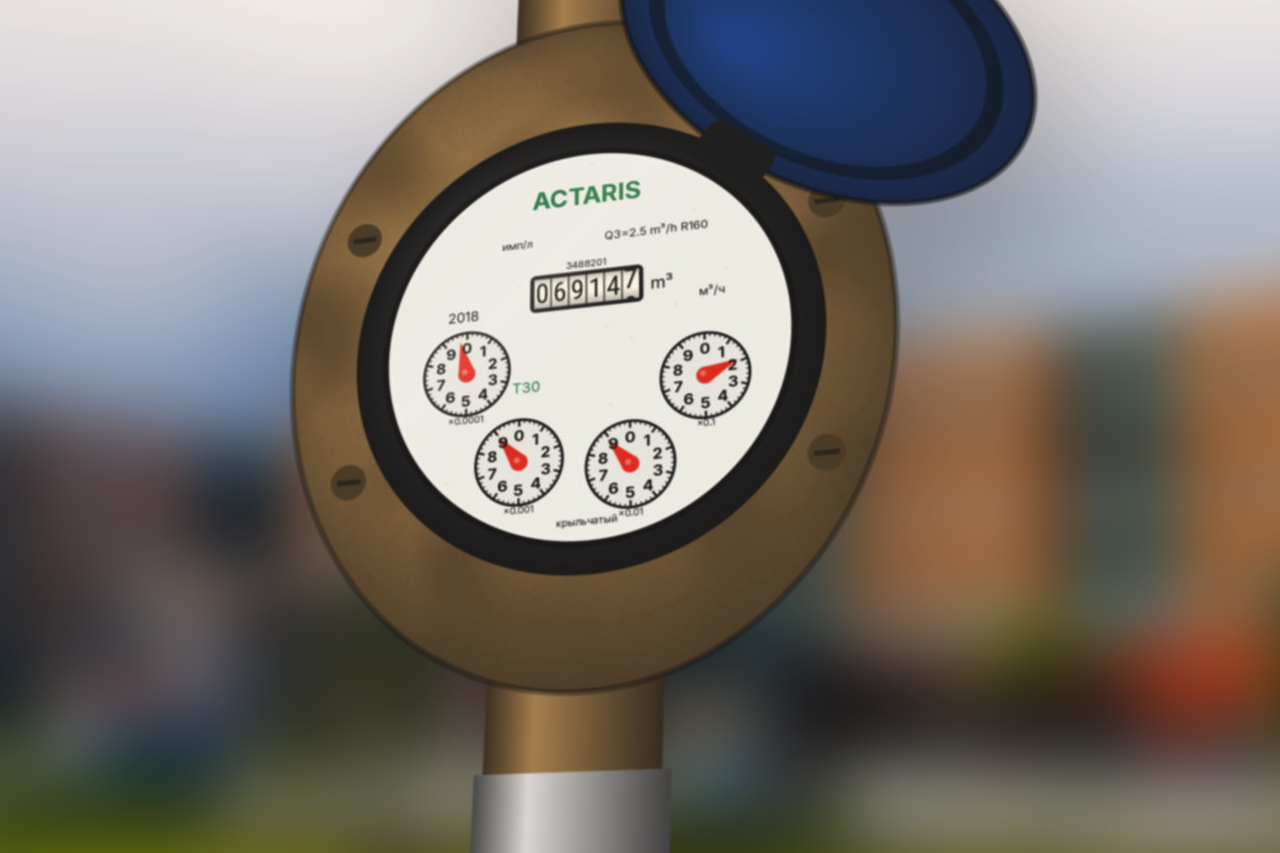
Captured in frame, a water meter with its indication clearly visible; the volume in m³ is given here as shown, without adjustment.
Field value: 69147.1889 m³
